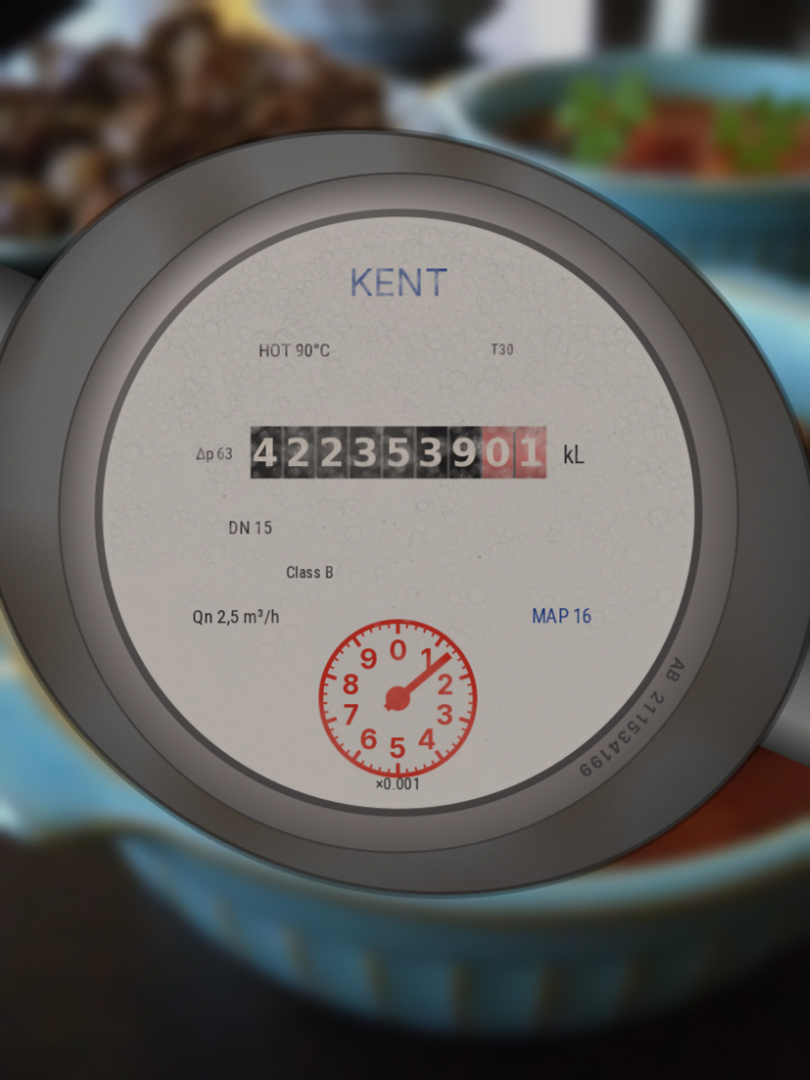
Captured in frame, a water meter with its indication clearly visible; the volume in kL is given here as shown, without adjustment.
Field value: 4223539.011 kL
